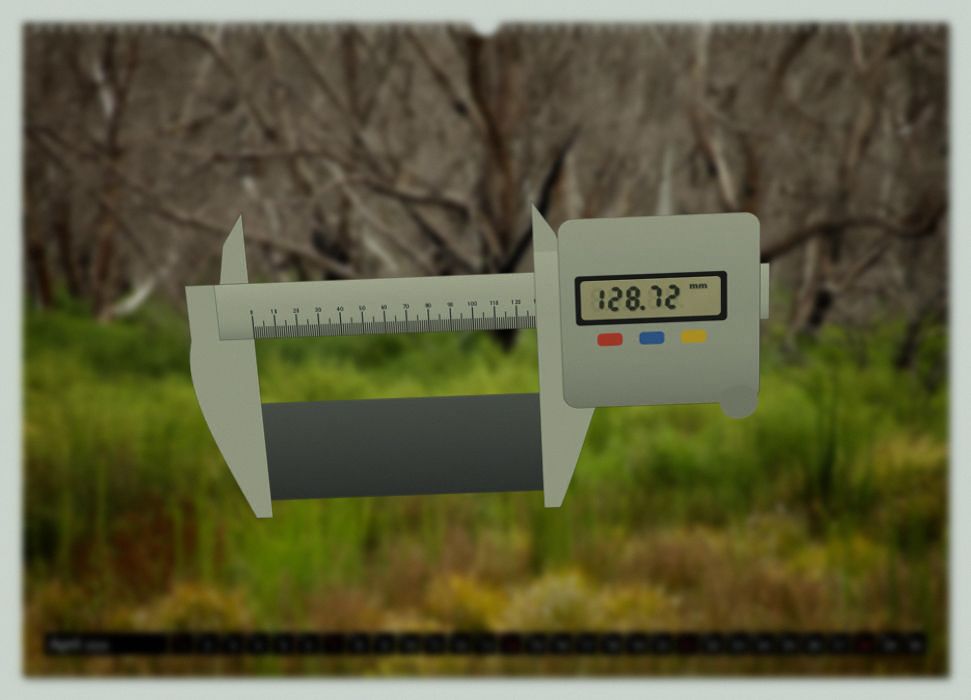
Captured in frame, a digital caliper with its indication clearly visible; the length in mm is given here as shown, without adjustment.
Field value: 128.72 mm
